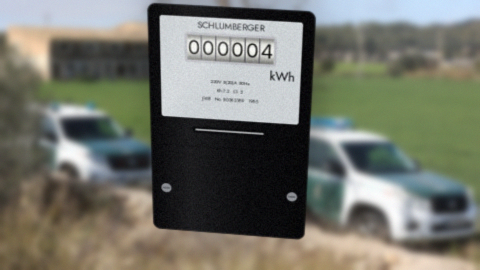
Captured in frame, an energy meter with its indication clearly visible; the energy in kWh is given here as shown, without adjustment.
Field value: 4 kWh
